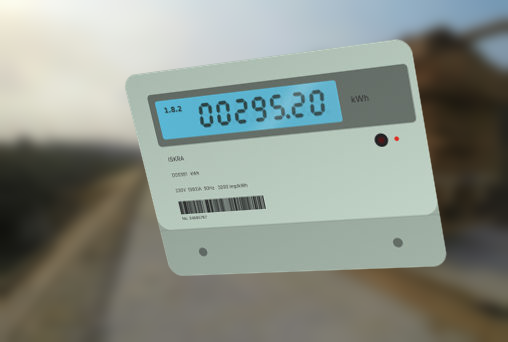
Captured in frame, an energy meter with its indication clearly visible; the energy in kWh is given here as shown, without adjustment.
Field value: 295.20 kWh
